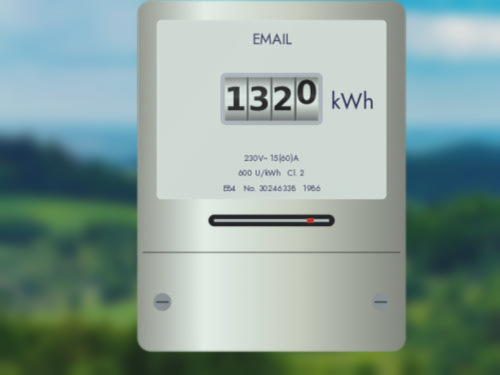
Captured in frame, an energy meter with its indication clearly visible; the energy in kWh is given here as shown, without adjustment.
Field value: 1320 kWh
